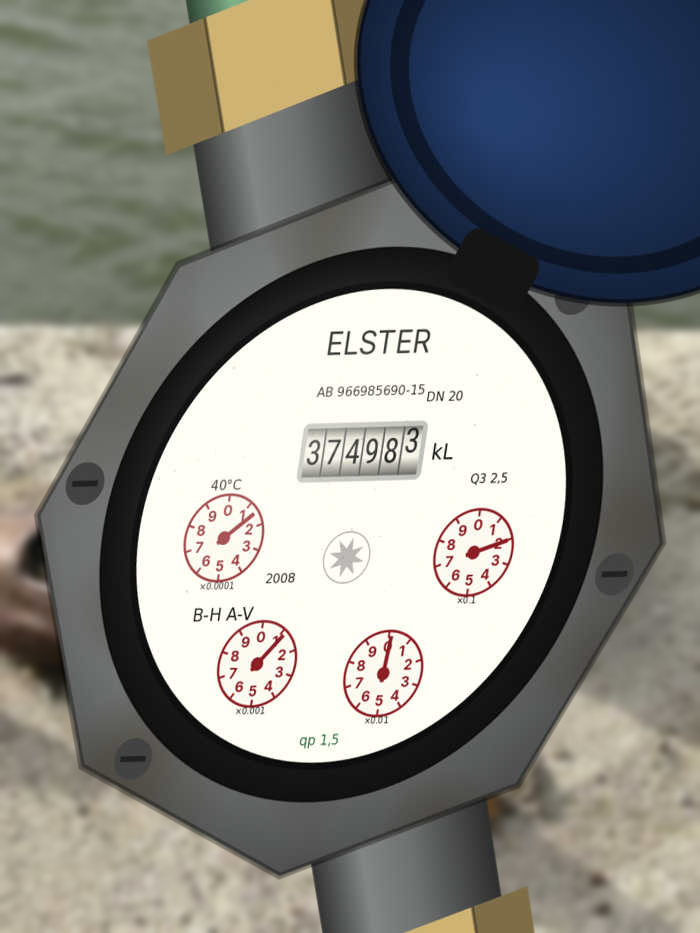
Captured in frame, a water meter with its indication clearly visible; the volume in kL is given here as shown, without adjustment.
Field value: 374983.2011 kL
